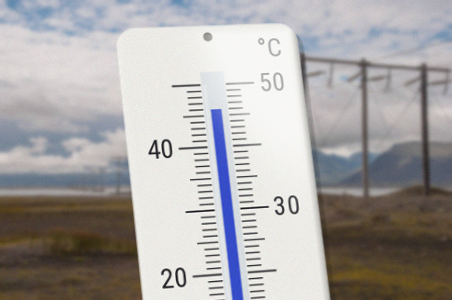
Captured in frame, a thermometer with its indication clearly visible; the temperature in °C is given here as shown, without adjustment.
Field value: 46 °C
